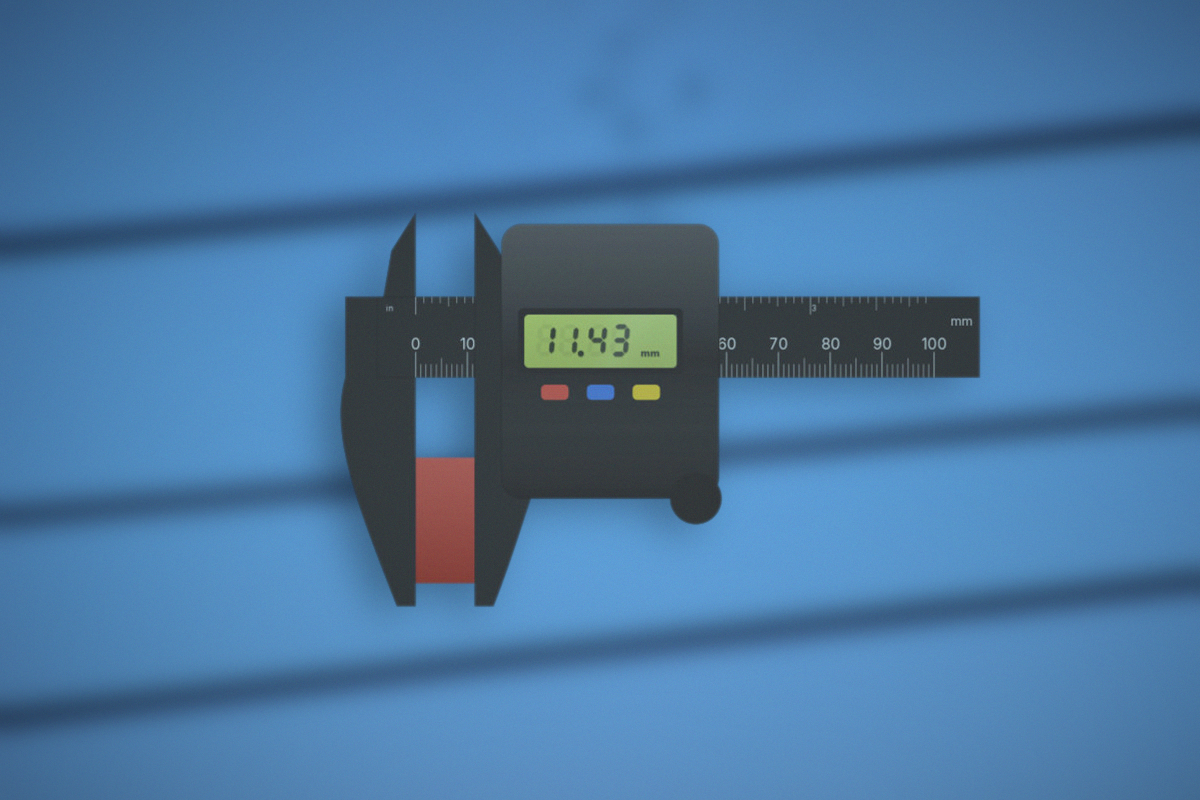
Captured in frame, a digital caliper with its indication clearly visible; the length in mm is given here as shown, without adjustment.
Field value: 11.43 mm
